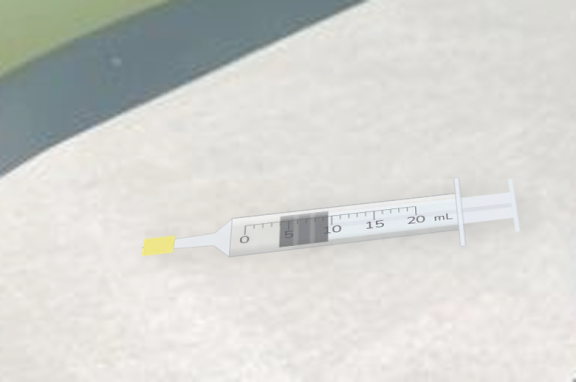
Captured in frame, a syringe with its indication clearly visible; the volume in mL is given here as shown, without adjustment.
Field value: 4 mL
